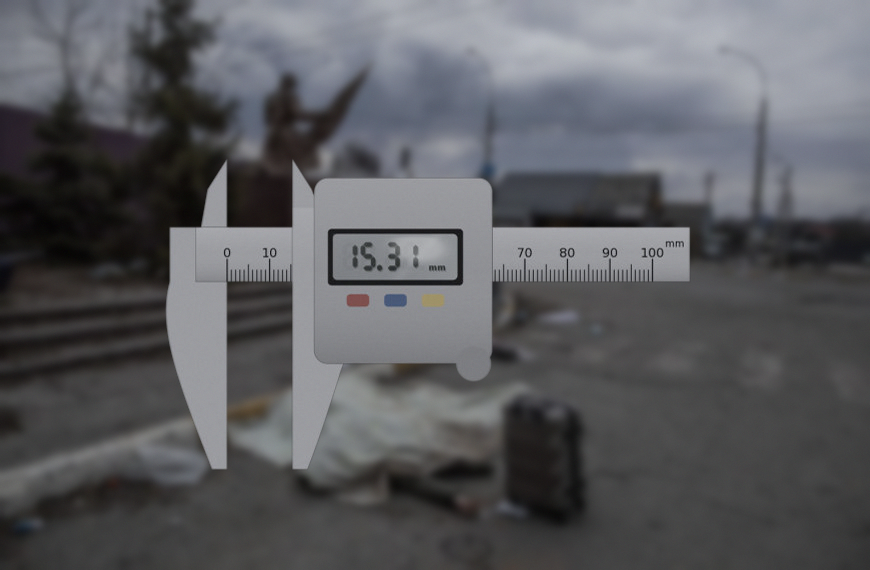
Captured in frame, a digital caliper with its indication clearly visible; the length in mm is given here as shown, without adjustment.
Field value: 15.31 mm
